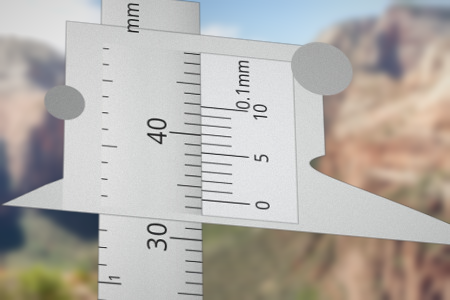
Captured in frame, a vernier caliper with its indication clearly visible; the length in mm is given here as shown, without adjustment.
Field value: 33.8 mm
